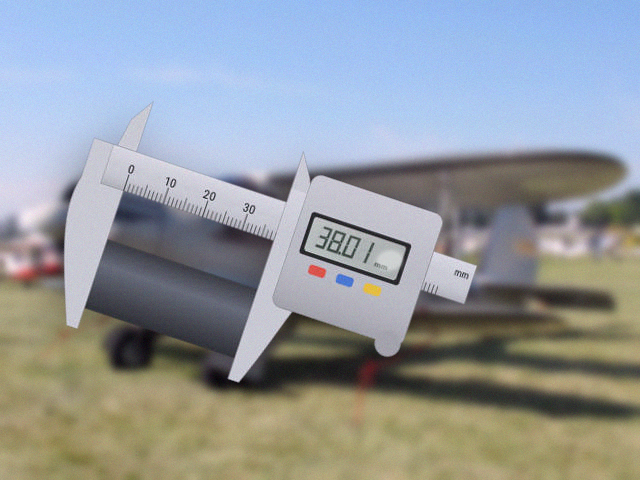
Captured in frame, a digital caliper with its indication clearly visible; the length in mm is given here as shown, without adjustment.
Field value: 38.01 mm
